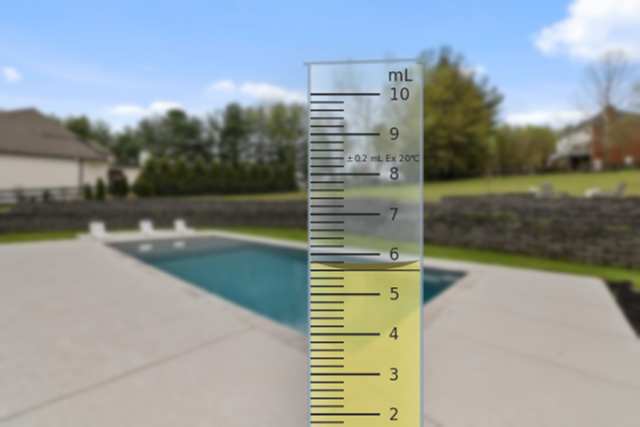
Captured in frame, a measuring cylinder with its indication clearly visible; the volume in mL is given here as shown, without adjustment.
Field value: 5.6 mL
